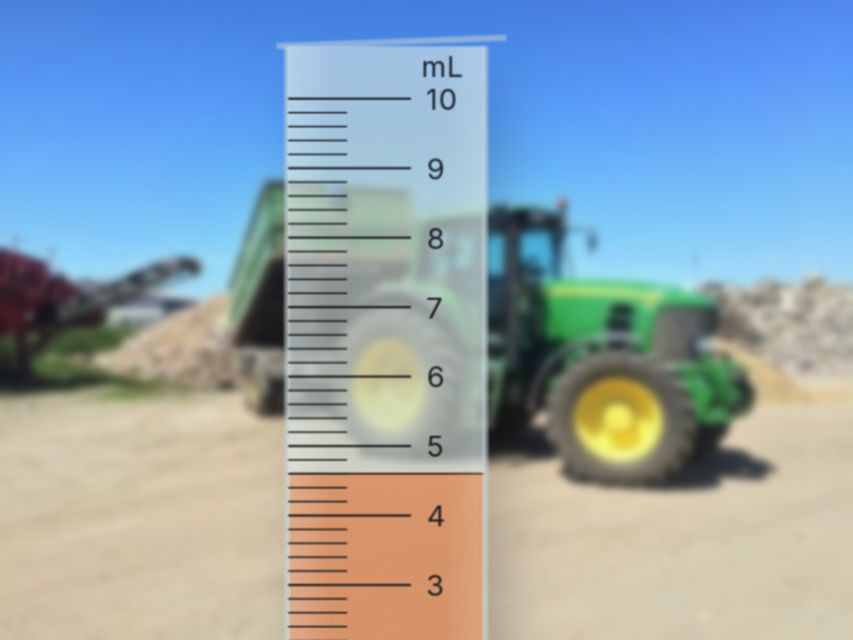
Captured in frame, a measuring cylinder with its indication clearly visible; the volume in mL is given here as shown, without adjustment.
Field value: 4.6 mL
